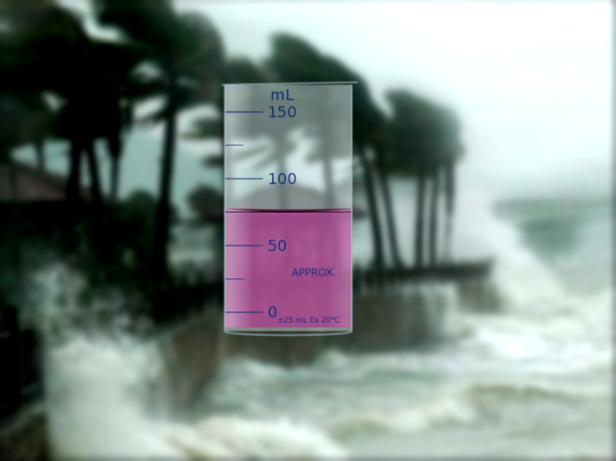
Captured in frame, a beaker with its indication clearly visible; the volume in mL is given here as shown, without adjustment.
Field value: 75 mL
